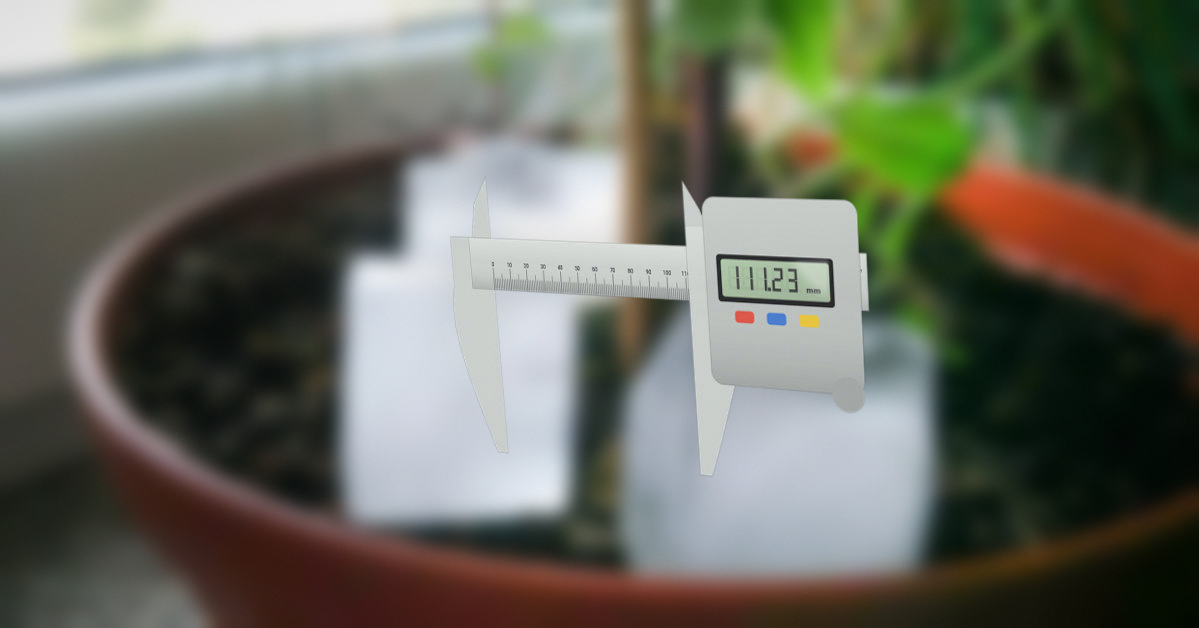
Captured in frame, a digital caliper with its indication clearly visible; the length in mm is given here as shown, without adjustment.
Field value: 111.23 mm
